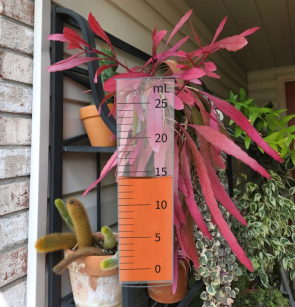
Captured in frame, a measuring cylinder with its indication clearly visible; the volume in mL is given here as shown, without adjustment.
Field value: 14 mL
